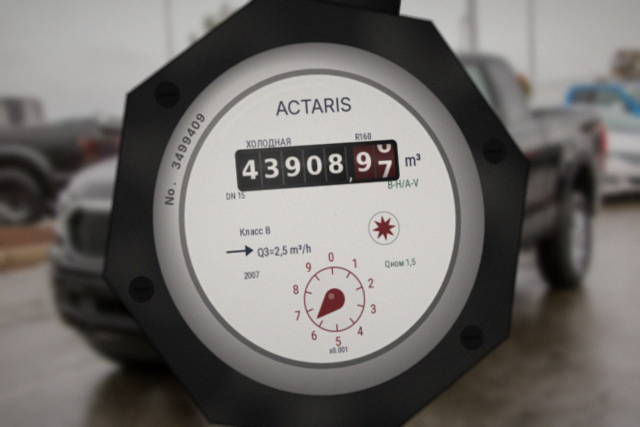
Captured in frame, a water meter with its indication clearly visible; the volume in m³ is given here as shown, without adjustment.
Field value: 43908.966 m³
